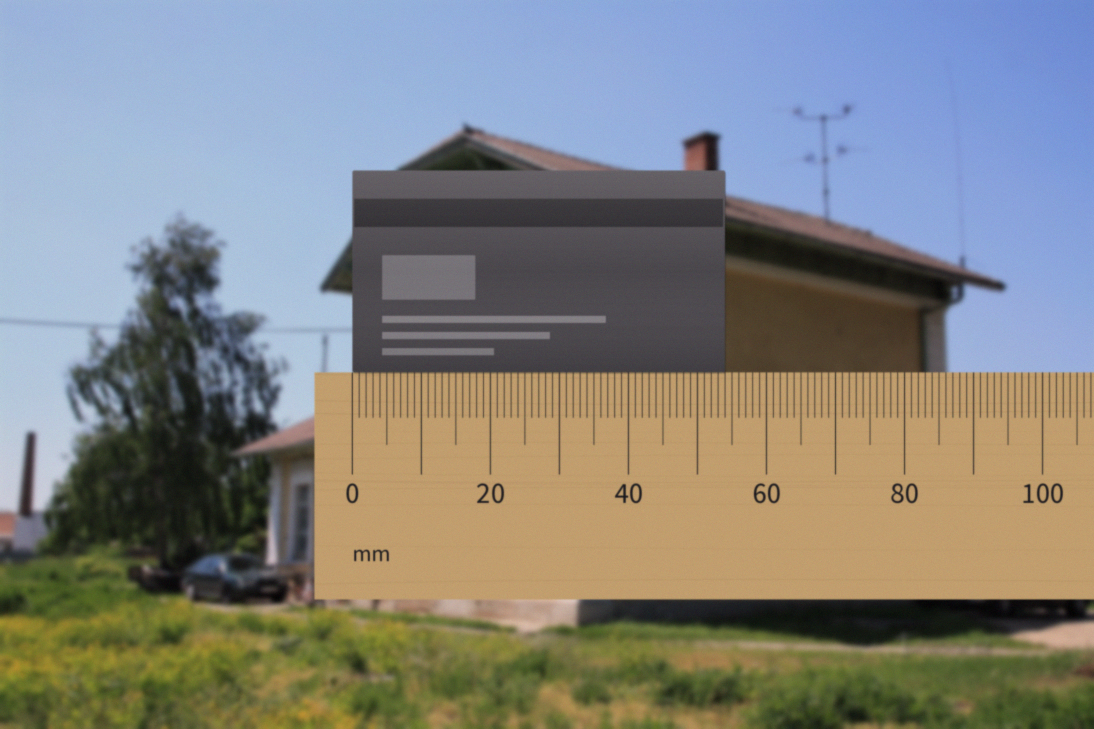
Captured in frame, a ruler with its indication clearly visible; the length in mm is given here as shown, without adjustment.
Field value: 54 mm
